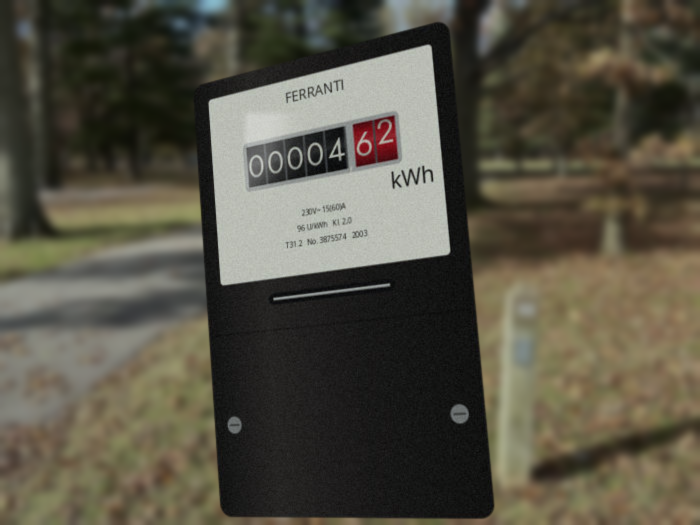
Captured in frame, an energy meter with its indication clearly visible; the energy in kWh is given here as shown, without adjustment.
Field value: 4.62 kWh
